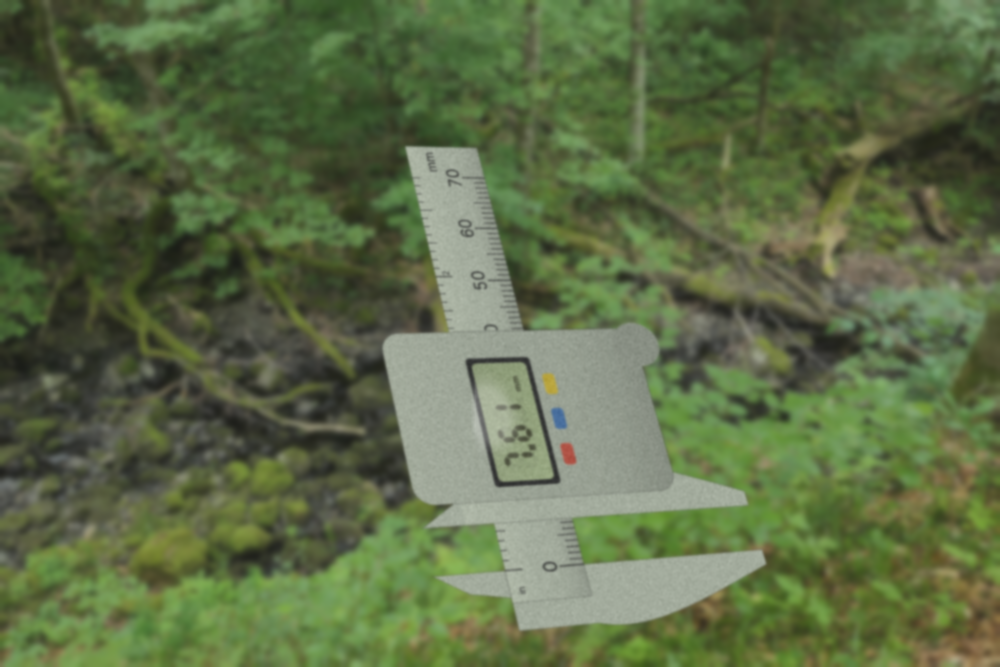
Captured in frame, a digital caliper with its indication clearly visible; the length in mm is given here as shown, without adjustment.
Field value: 7.61 mm
